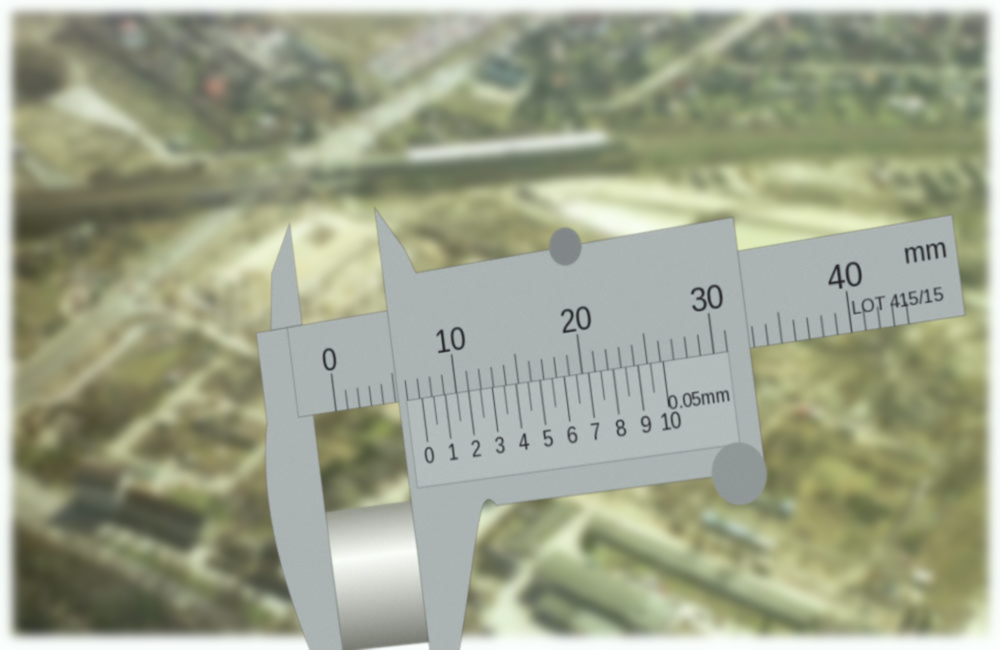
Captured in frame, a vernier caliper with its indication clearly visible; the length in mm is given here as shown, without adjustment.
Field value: 7.2 mm
